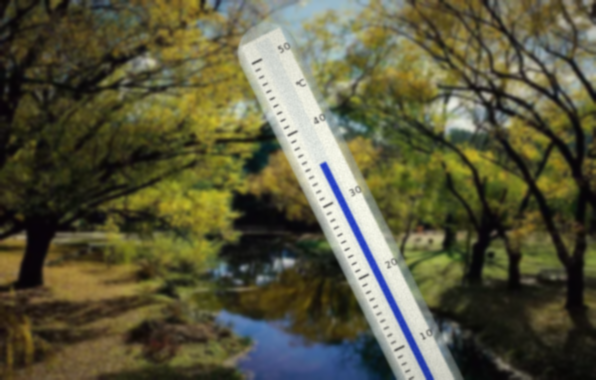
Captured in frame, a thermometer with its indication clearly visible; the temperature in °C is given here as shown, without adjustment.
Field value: 35 °C
